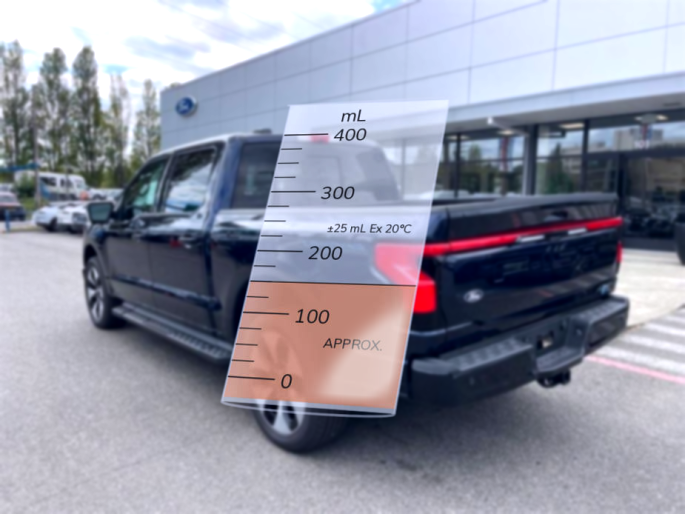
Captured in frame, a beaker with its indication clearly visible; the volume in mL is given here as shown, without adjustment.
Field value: 150 mL
